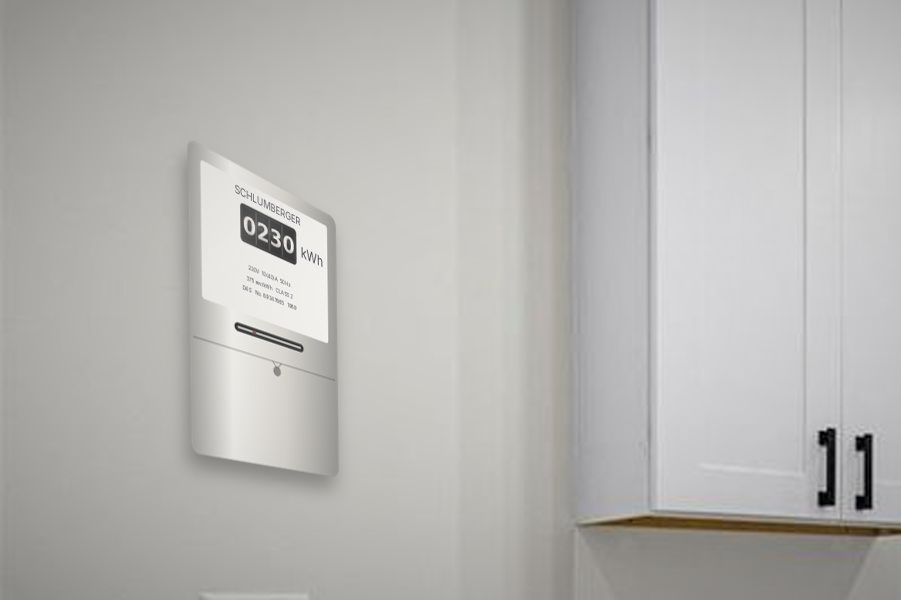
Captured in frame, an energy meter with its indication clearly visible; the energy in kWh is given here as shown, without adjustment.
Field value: 230 kWh
